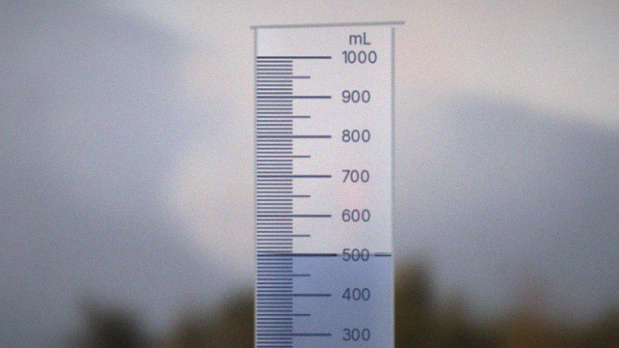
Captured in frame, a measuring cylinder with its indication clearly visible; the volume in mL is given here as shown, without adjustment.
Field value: 500 mL
